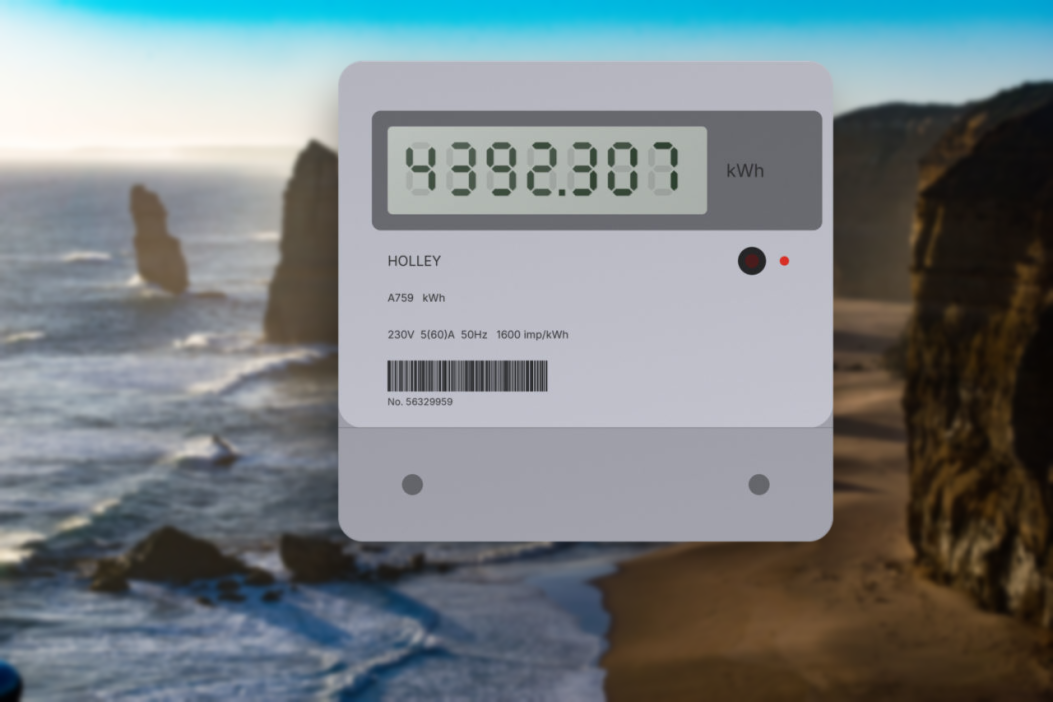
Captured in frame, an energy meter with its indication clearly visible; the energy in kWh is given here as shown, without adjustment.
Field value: 4392.307 kWh
